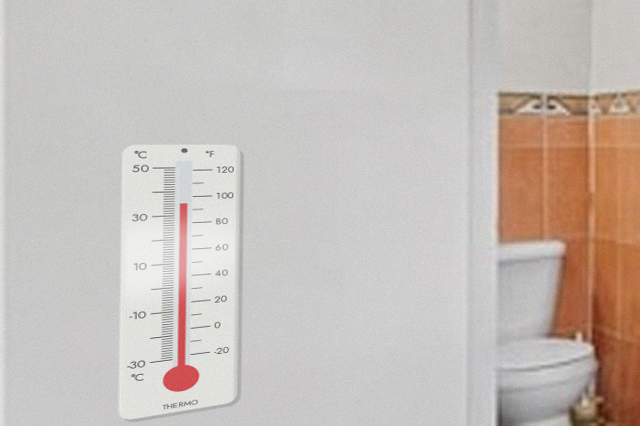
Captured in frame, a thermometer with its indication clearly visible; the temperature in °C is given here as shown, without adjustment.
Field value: 35 °C
